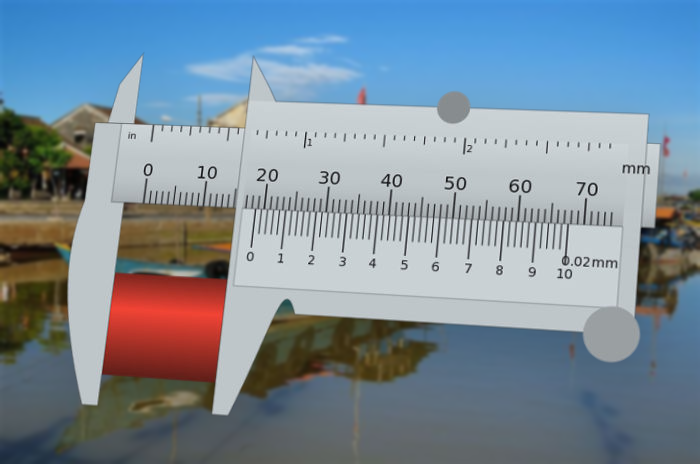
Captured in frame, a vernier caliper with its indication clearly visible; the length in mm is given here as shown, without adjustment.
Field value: 18.6 mm
